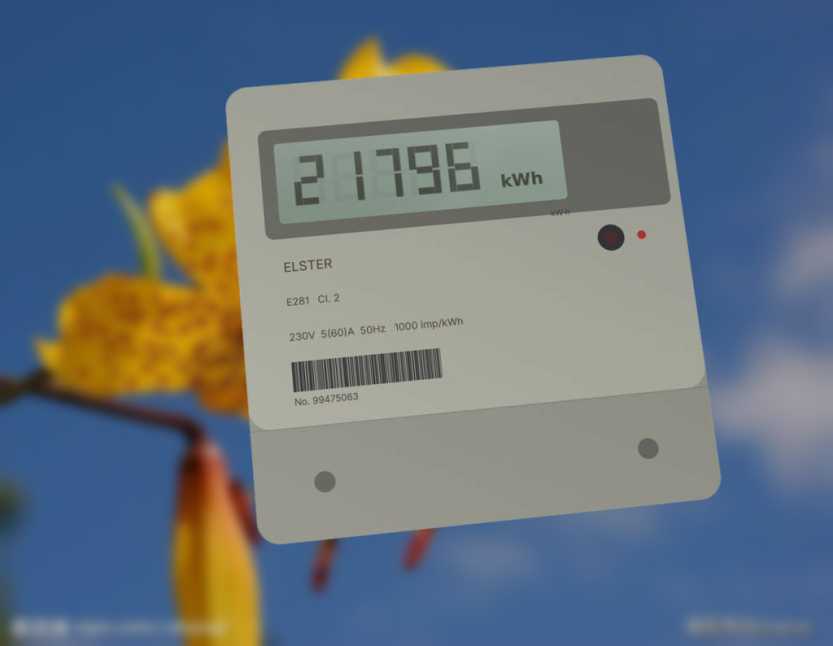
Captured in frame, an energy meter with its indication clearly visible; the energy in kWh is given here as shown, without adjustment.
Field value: 21796 kWh
